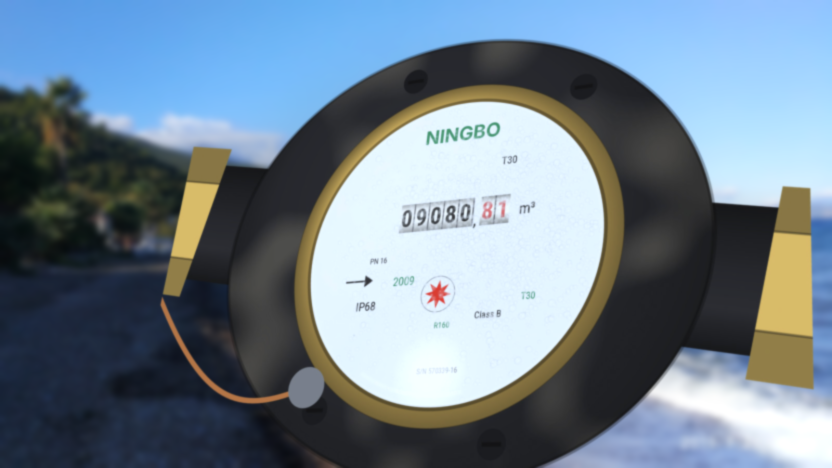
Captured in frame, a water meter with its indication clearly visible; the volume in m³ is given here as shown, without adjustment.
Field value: 9080.81 m³
